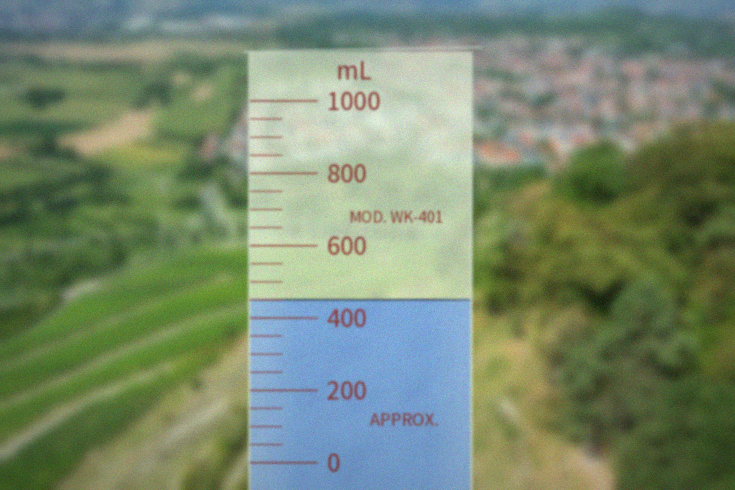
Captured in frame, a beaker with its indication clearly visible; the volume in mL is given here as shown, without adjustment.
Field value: 450 mL
